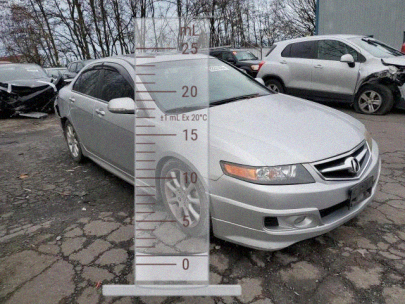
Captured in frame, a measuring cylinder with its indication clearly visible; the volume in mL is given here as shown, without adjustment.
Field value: 1 mL
